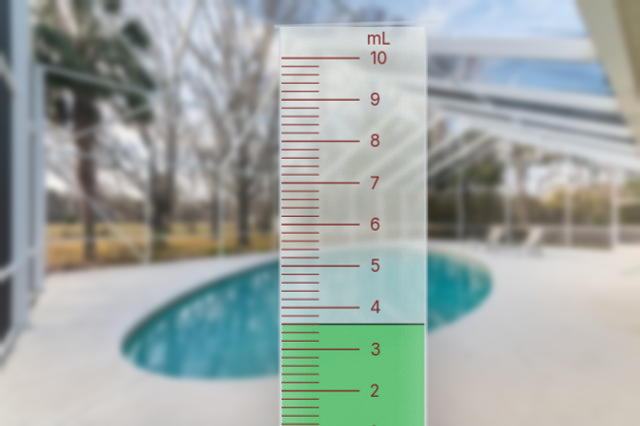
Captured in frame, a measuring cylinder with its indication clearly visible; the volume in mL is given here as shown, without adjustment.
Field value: 3.6 mL
